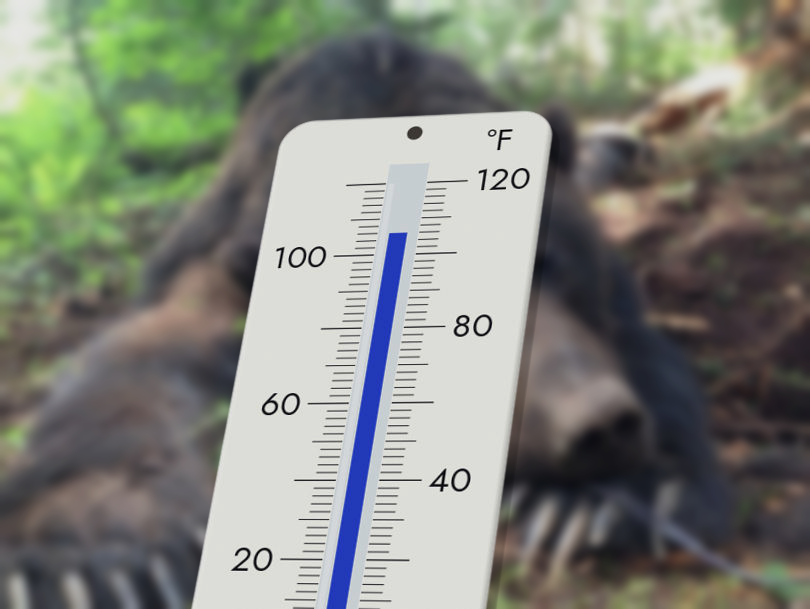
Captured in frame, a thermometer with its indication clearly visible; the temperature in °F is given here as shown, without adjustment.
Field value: 106 °F
